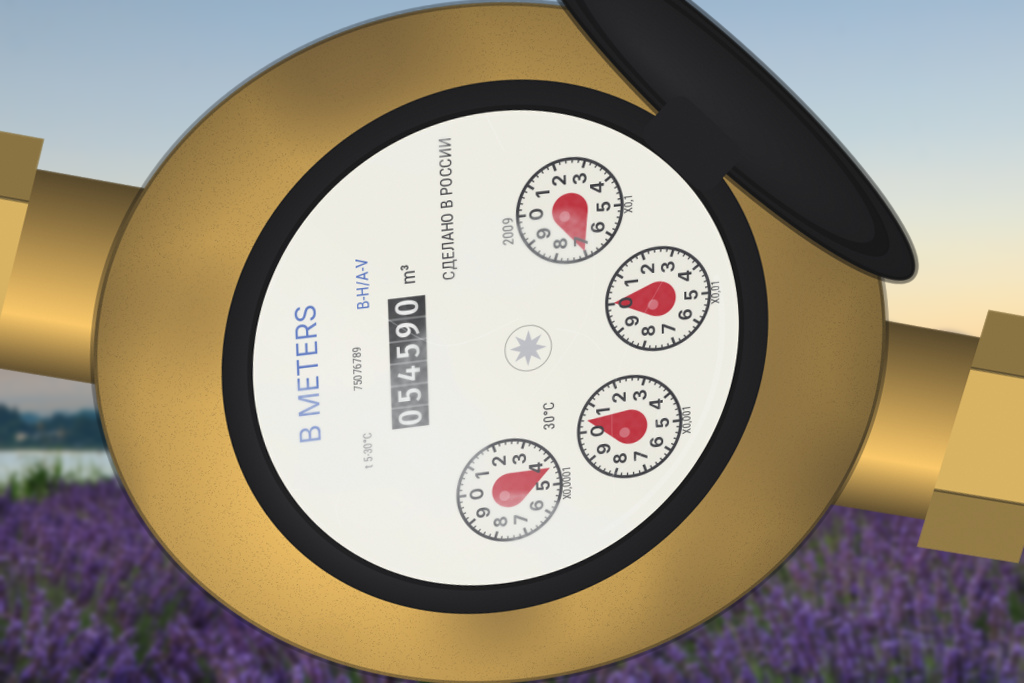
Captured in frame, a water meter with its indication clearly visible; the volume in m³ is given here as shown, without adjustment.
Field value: 54590.7004 m³
